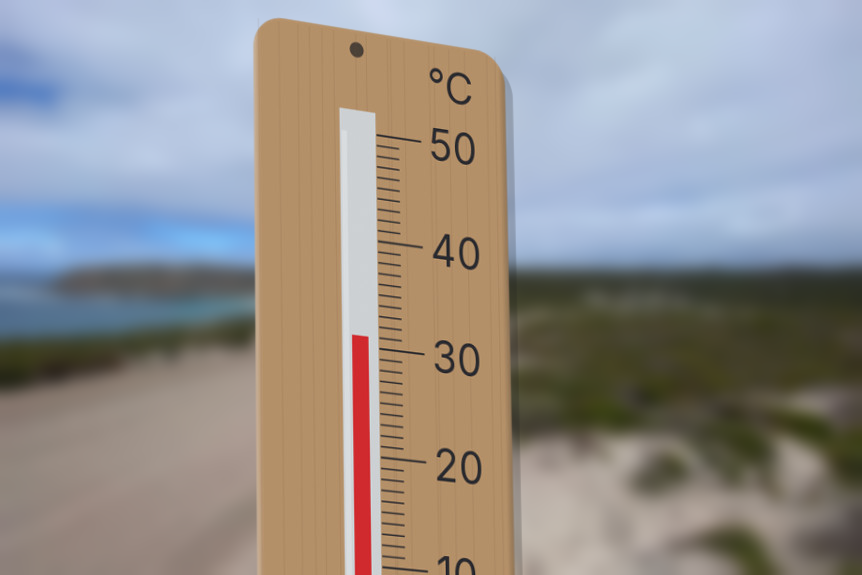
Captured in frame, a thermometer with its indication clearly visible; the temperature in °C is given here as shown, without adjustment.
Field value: 31 °C
